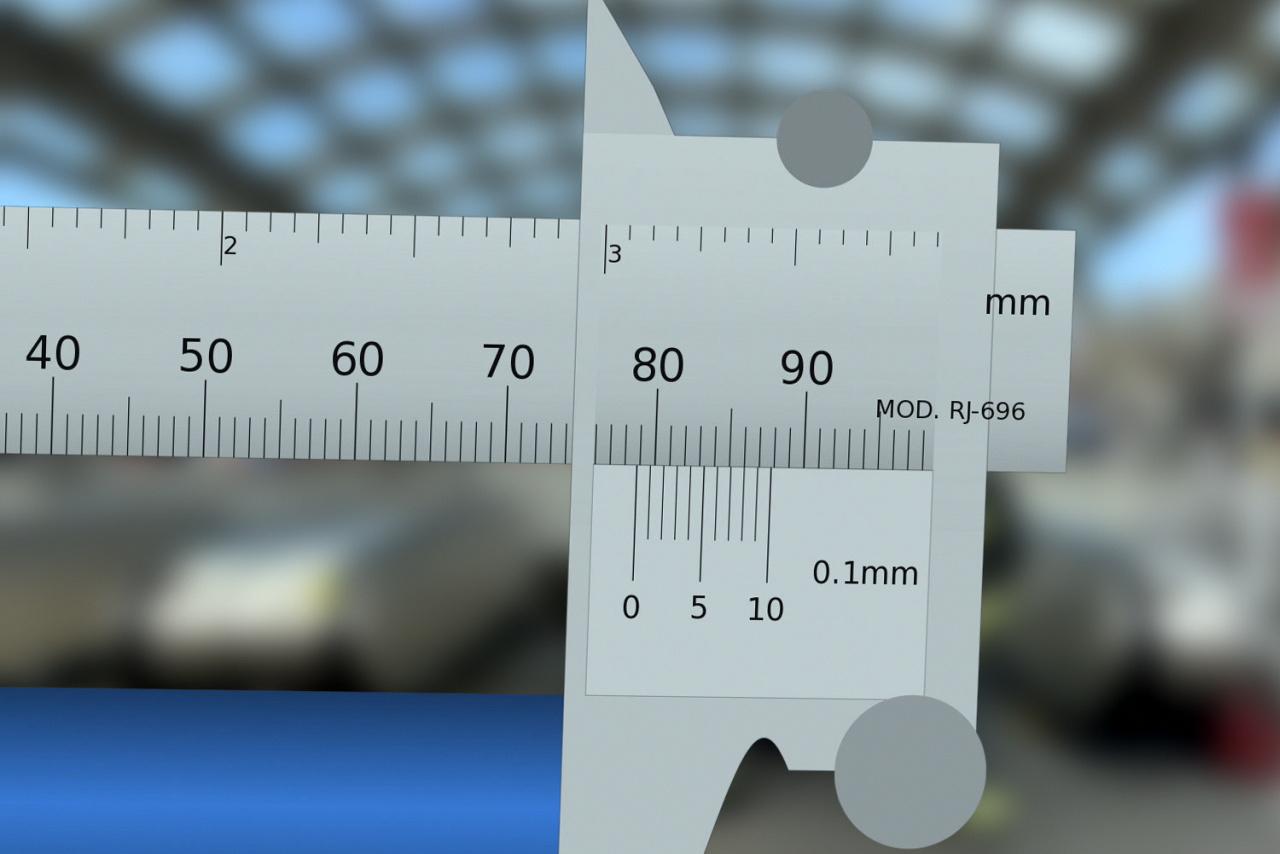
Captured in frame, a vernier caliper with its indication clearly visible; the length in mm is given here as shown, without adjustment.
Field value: 78.8 mm
